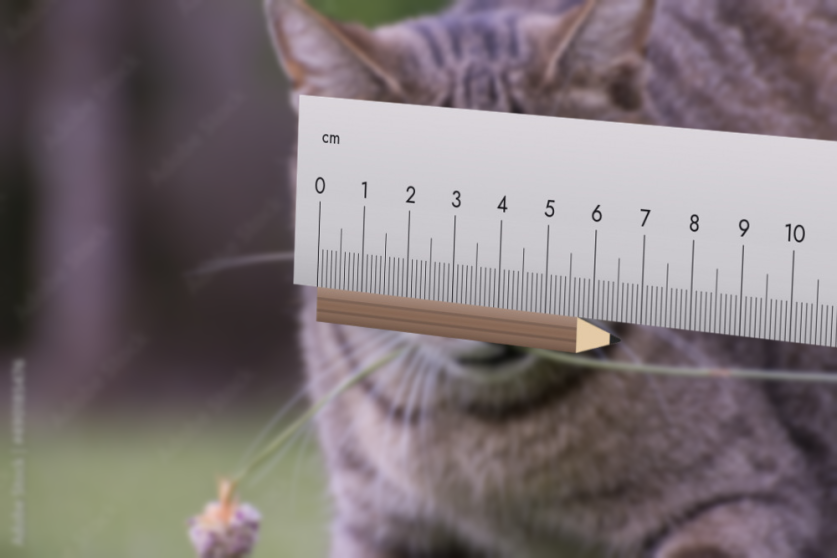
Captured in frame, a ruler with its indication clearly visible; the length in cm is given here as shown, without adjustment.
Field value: 6.6 cm
